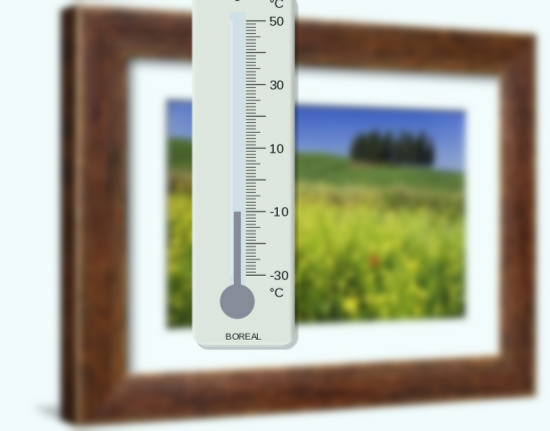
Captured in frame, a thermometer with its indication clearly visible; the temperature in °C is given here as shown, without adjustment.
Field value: -10 °C
